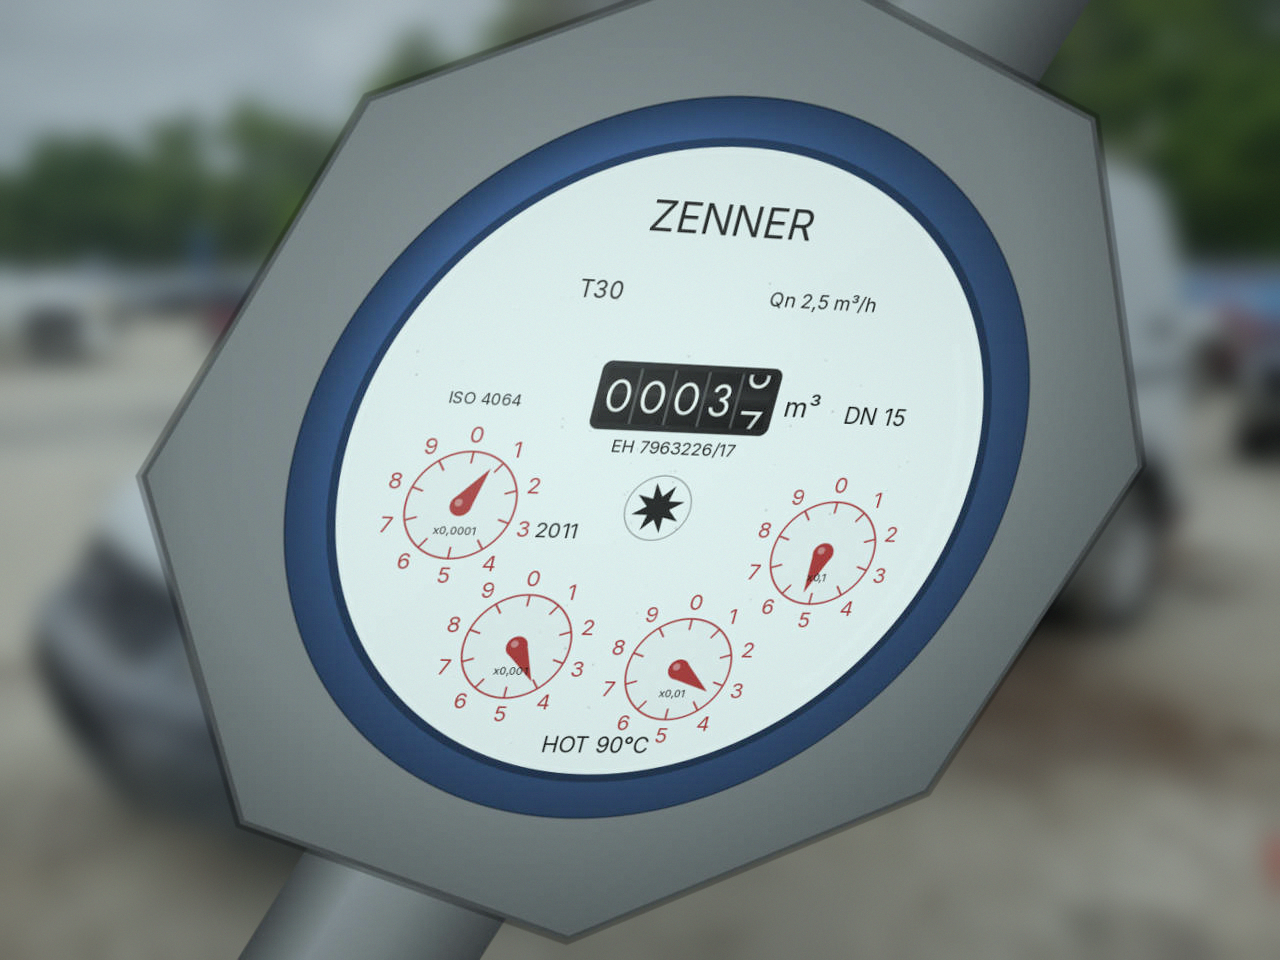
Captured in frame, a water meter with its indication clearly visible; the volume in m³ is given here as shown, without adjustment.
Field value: 36.5340 m³
